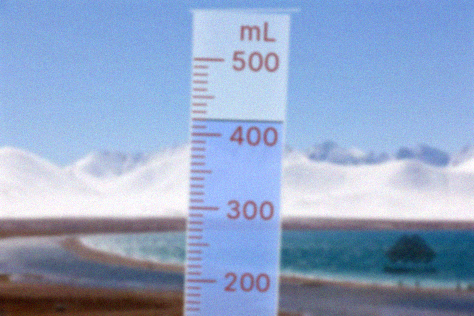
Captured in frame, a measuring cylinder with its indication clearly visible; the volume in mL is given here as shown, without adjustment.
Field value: 420 mL
